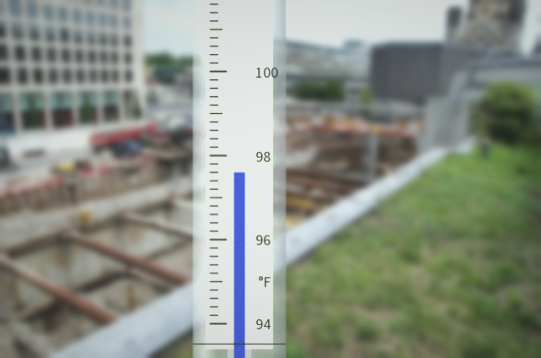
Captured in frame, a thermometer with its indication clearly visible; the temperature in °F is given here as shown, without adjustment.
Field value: 97.6 °F
